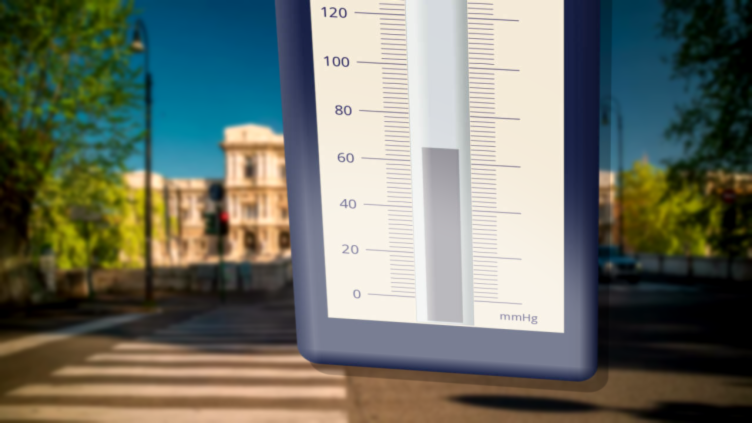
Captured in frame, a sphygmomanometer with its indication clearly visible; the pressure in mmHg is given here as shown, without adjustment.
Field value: 66 mmHg
